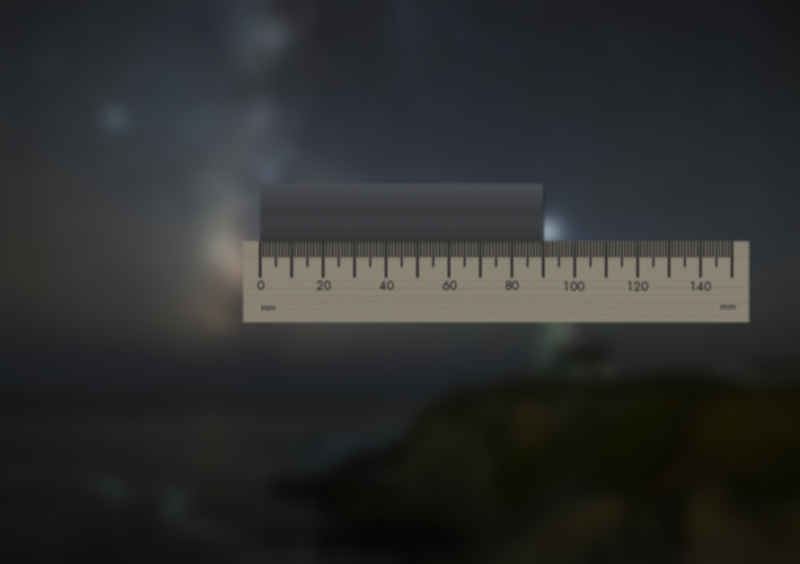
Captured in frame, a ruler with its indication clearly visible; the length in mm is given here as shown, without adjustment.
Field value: 90 mm
